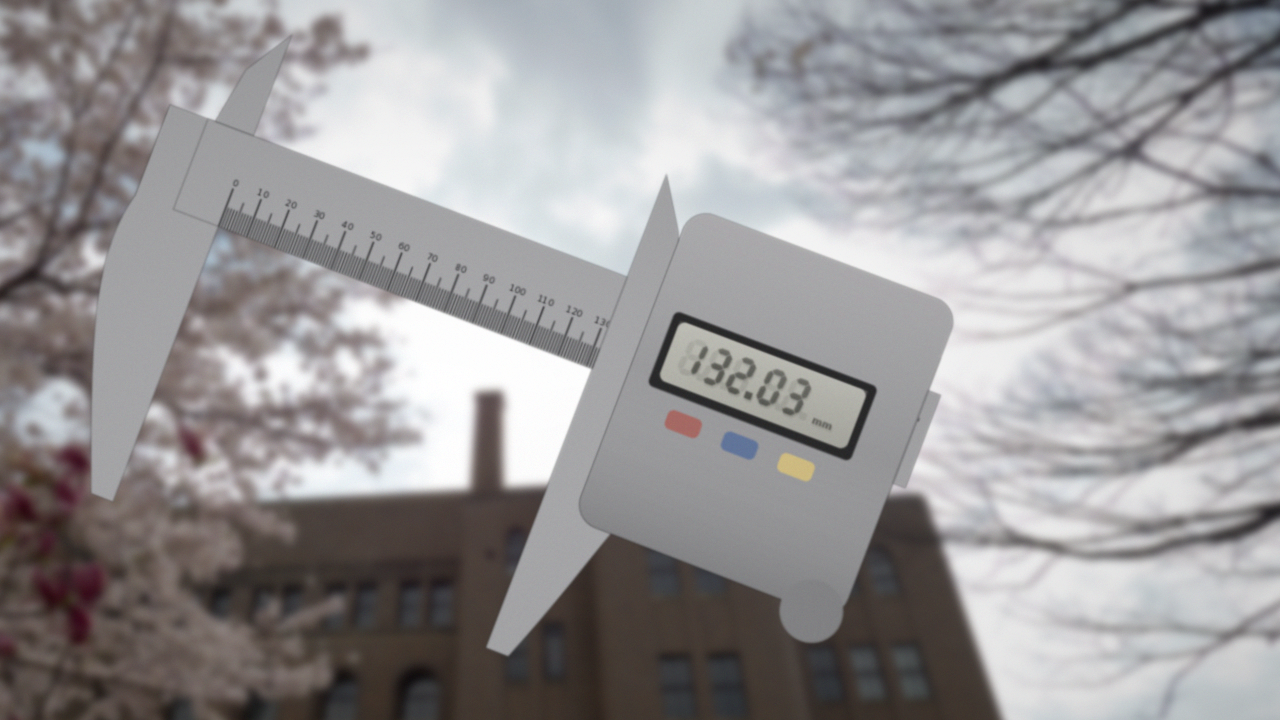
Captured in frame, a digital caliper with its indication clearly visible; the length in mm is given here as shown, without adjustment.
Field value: 132.03 mm
